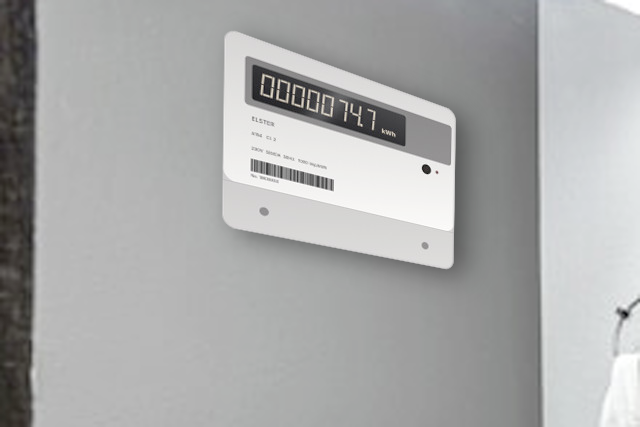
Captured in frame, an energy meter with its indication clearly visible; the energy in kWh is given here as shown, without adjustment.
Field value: 74.7 kWh
